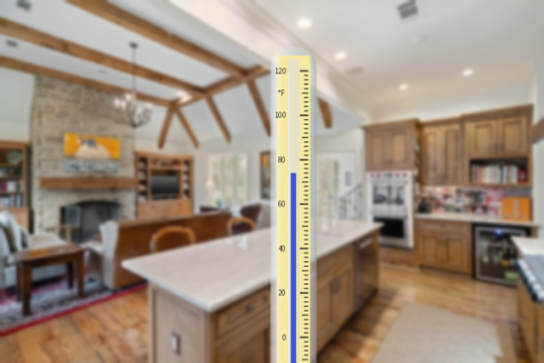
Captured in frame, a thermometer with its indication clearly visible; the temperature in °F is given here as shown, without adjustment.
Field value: 74 °F
